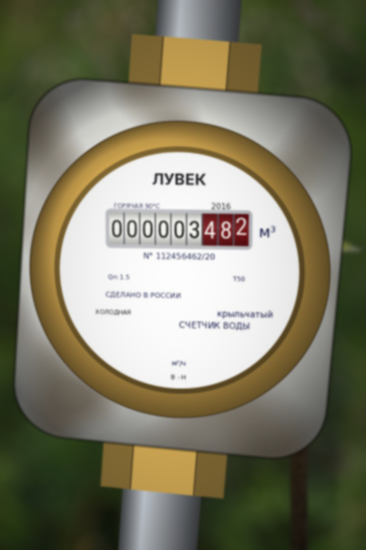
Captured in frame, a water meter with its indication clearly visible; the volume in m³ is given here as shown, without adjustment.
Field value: 3.482 m³
